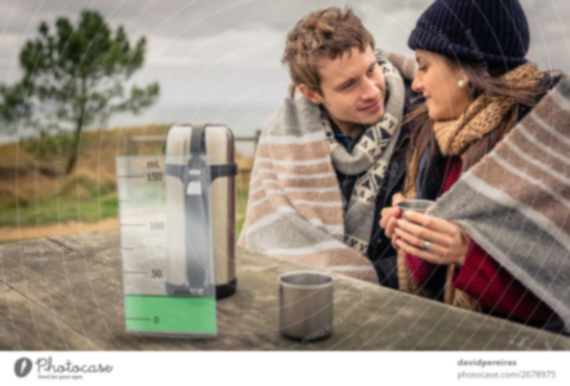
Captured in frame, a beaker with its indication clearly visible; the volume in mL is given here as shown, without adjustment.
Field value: 25 mL
